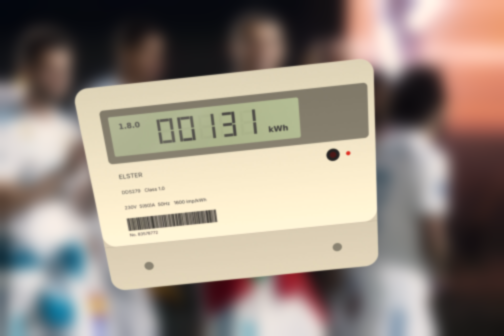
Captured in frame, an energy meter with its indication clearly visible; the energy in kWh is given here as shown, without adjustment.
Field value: 131 kWh
